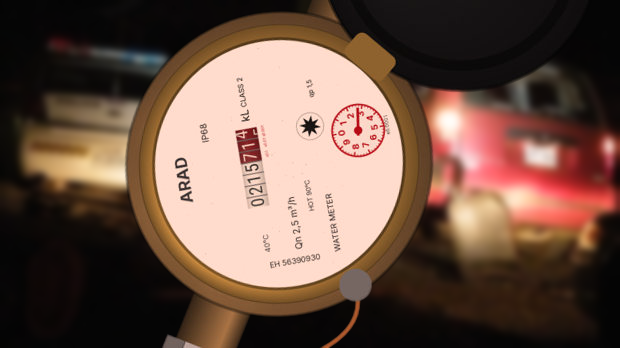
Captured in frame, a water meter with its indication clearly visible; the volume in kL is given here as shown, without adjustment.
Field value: 215.7142 kL
